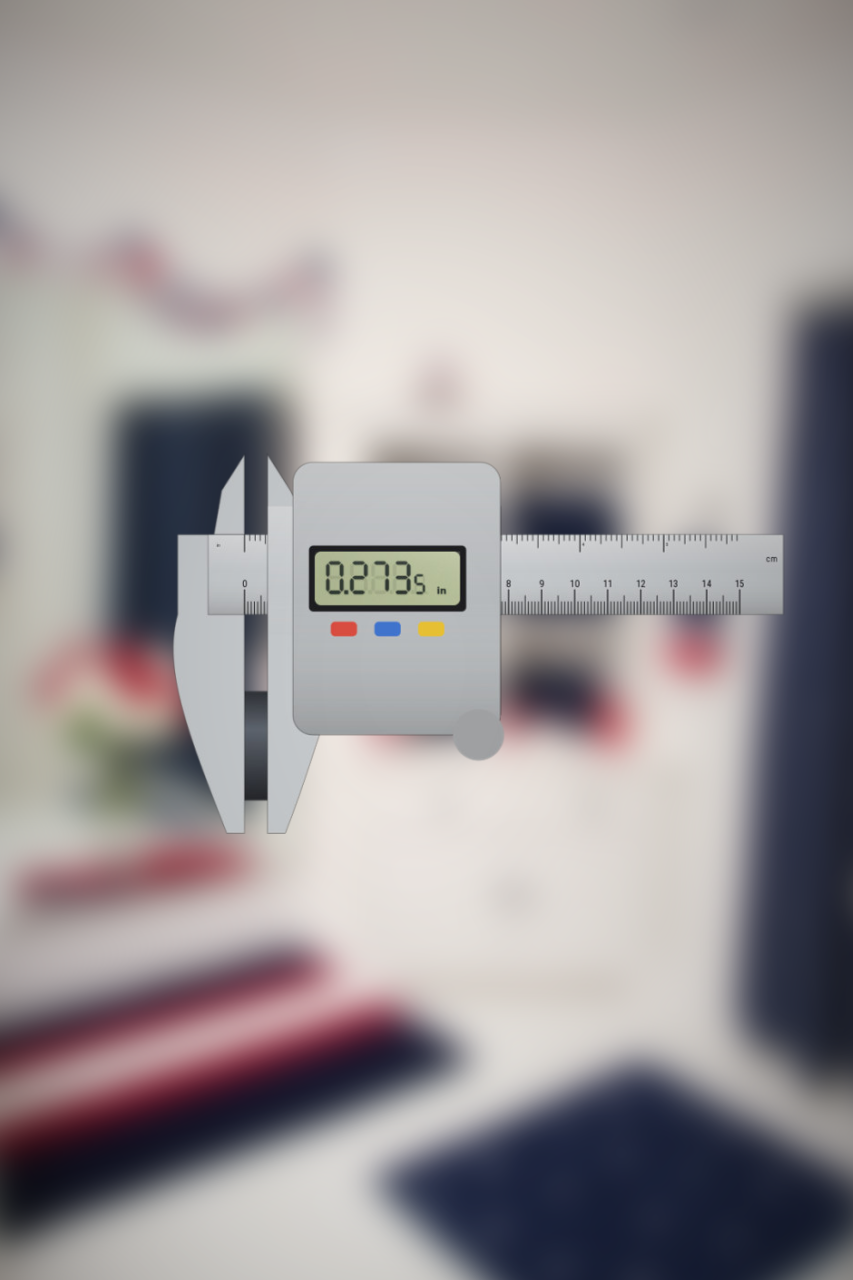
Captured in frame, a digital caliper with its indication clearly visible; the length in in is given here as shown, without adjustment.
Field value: 0.2735 in
